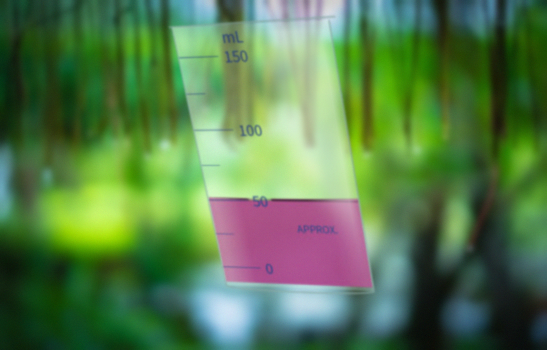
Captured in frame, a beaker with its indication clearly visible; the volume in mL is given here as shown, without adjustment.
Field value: 50 mL
